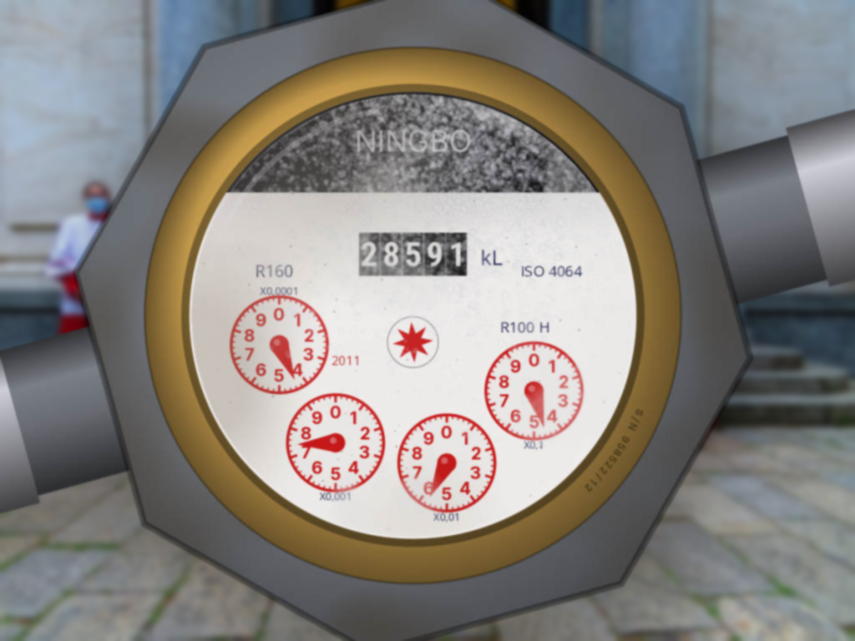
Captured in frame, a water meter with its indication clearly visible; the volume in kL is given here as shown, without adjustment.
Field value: 28591.4574 kL
